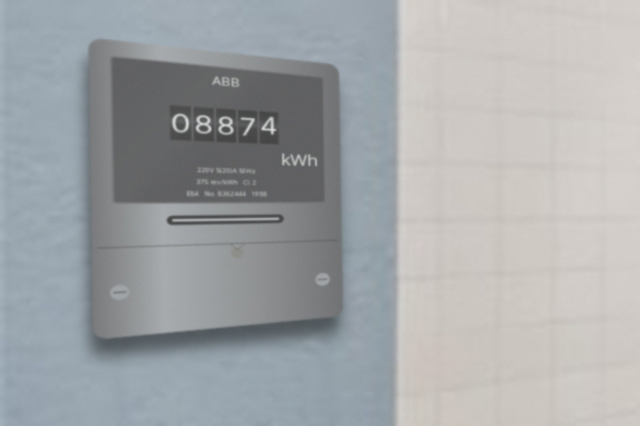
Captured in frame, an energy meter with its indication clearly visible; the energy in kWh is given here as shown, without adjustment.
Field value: 8874 kWh
